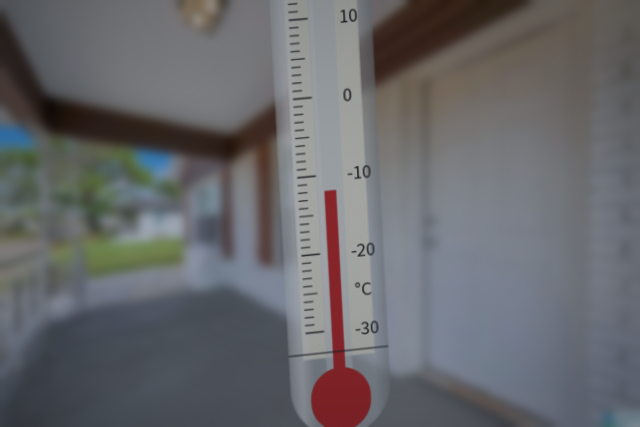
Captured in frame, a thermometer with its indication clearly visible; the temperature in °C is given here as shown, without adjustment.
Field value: -12 °C
